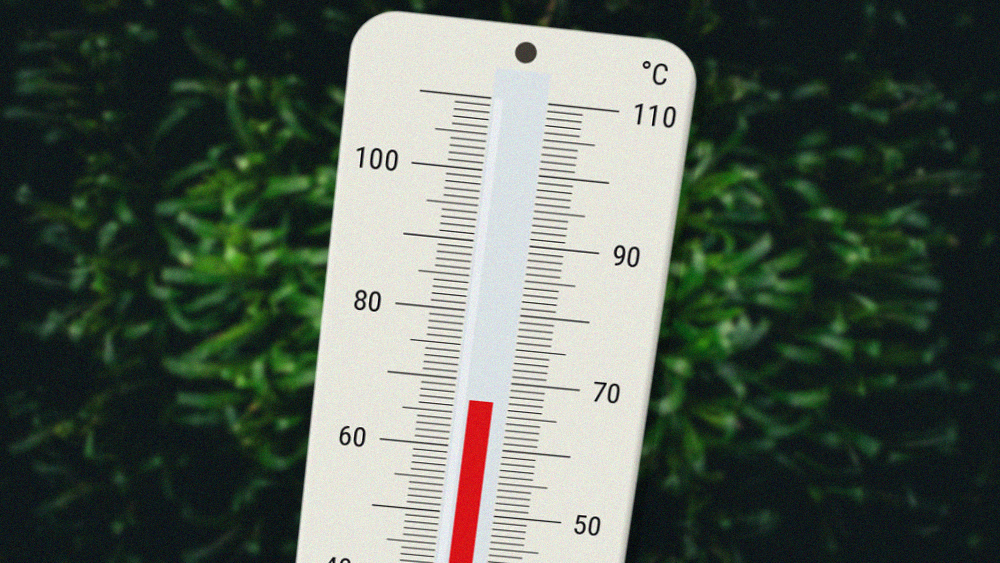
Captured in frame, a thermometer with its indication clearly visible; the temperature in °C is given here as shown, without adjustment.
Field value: 67 °C
